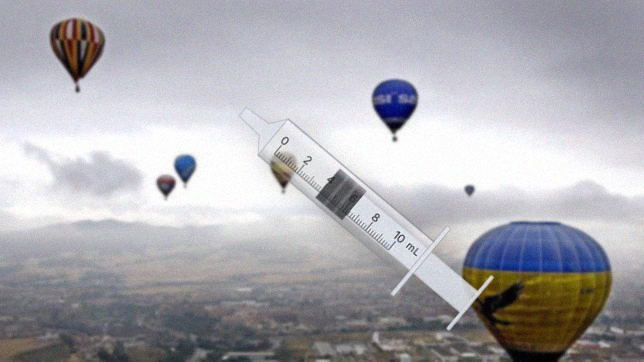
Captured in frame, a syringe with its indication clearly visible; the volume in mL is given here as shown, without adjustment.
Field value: 4 mL
